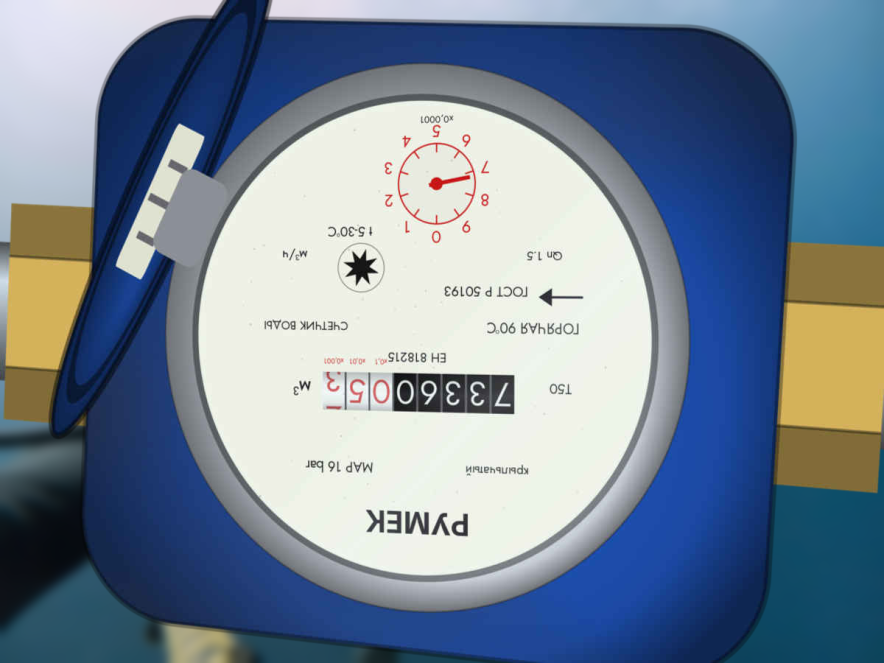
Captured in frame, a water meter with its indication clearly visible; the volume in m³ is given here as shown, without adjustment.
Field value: 73360.0527 m³
